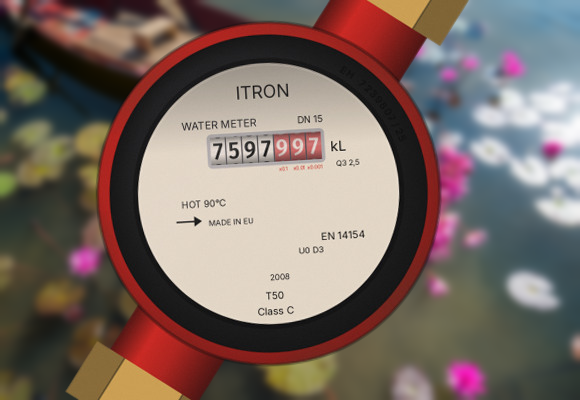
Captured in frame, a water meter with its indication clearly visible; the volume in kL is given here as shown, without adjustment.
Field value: 7597.997 kL
